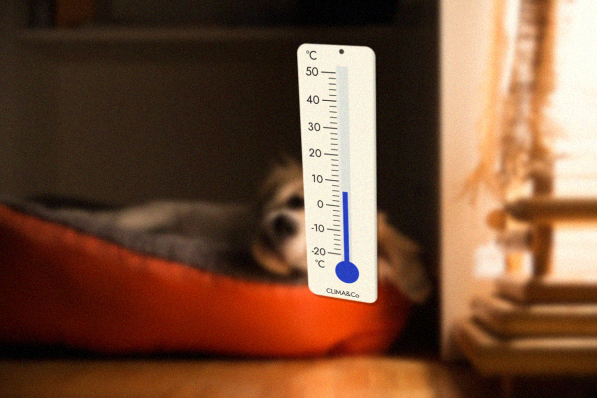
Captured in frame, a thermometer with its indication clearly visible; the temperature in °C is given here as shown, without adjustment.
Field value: 6 °C
